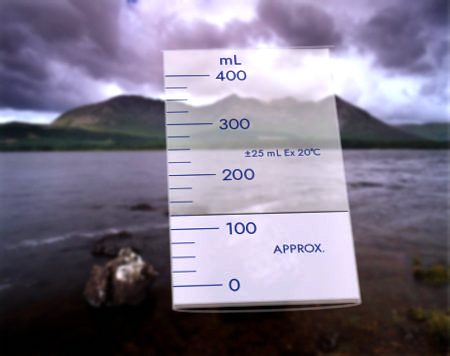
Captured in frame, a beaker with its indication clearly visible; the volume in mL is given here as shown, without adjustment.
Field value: 125 mL
